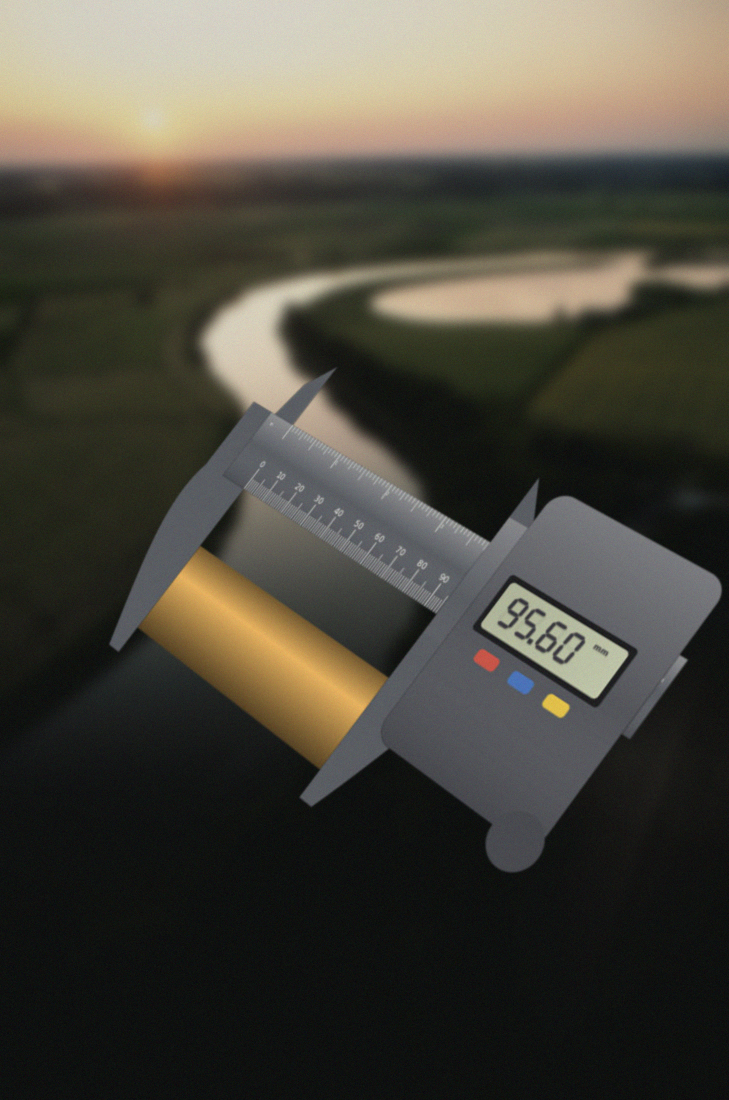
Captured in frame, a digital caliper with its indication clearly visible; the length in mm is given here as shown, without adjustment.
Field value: 95.60 mm
